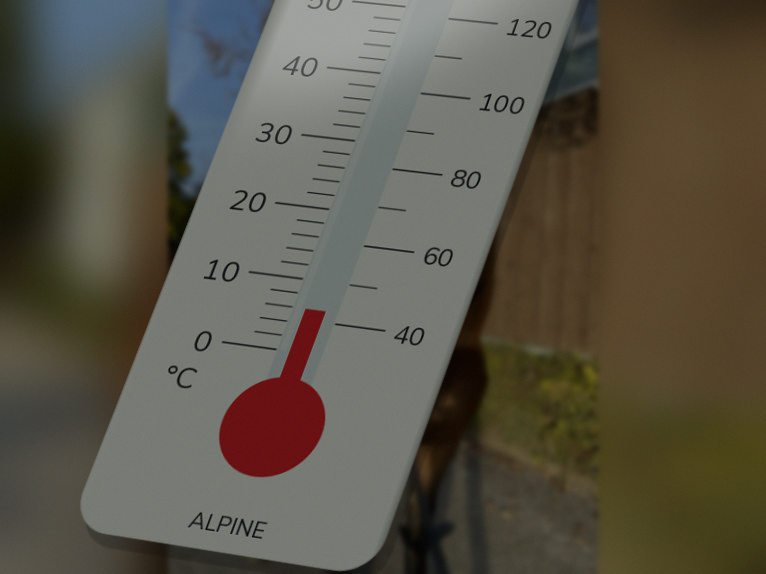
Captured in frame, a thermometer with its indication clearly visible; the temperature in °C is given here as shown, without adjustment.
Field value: 6 °C
